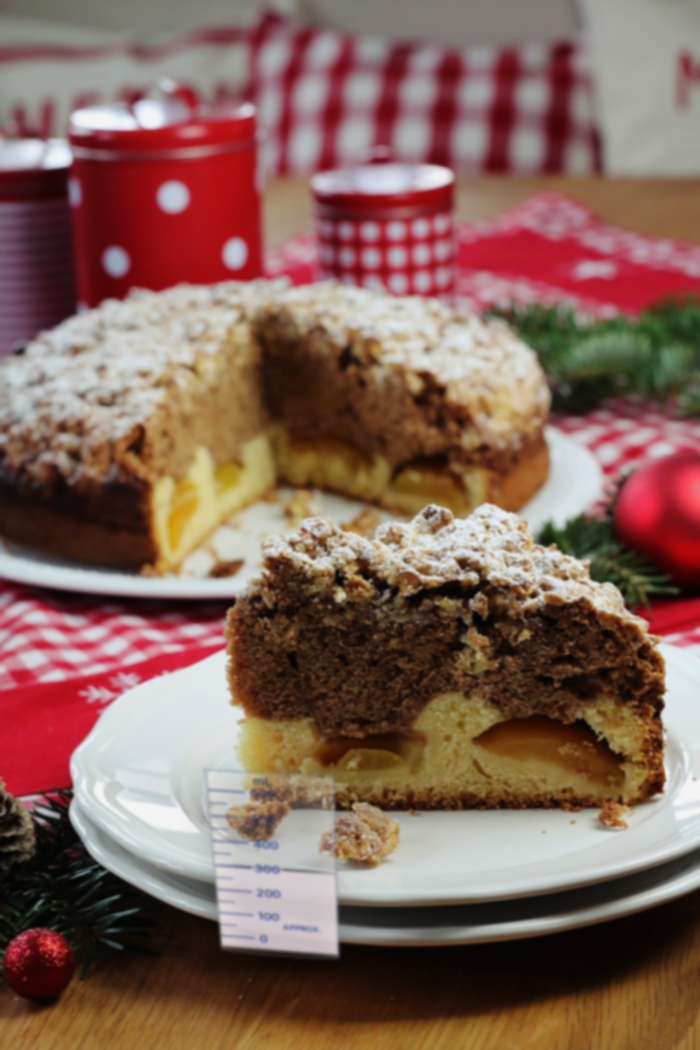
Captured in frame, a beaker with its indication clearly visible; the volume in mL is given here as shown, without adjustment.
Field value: 300 mL
